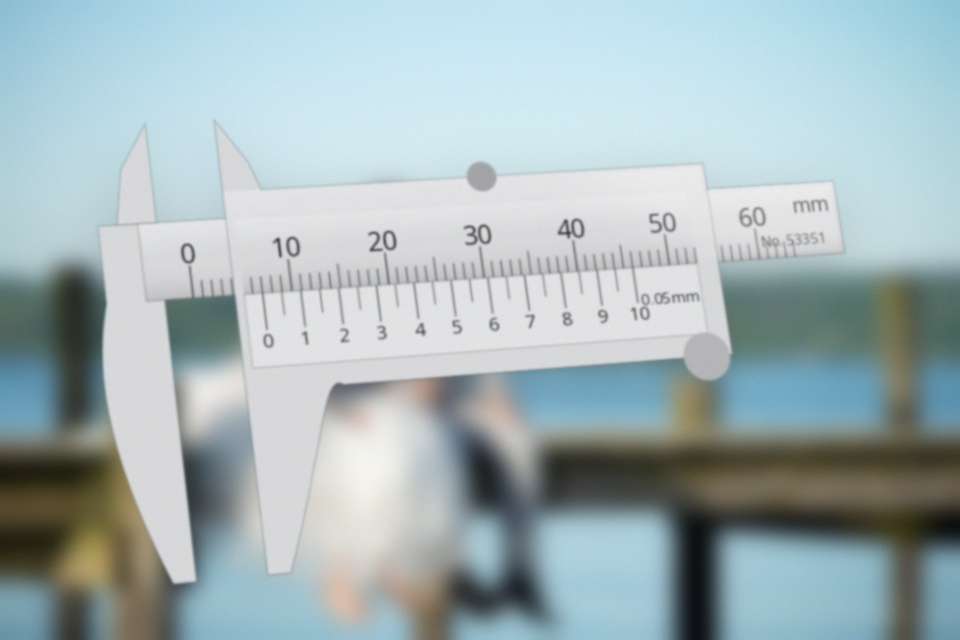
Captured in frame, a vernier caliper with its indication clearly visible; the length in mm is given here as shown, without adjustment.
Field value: 7.0 mm
